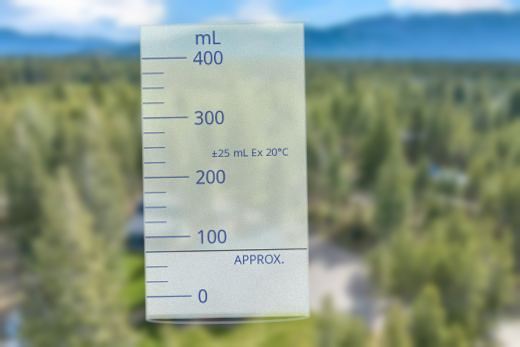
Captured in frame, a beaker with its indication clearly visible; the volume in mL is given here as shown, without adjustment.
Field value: 75 mL
